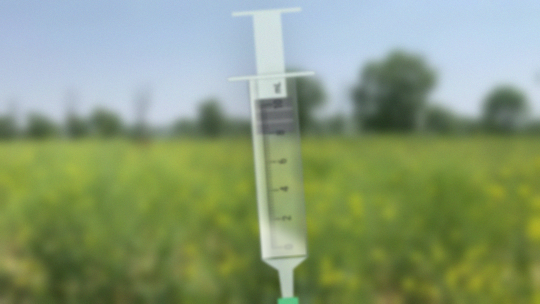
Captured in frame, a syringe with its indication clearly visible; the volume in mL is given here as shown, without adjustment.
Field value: 8 mL
